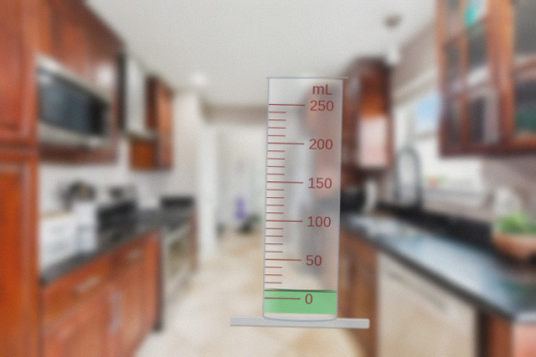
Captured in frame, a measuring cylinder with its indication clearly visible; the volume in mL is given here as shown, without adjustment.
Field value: 10 mL
